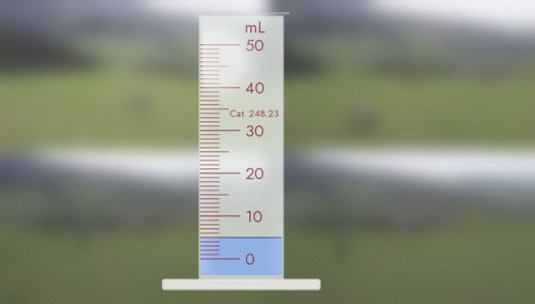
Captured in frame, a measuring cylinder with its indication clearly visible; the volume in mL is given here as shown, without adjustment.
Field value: 5 mL
